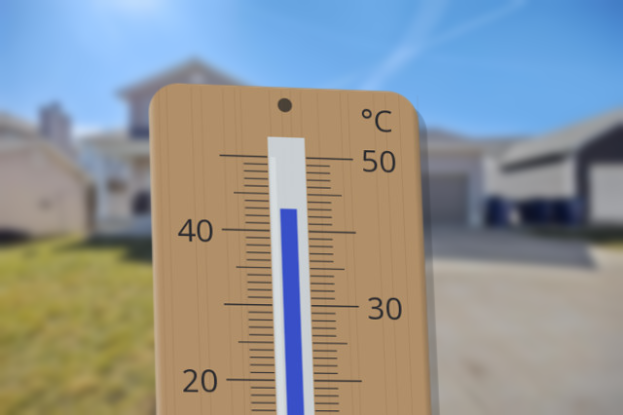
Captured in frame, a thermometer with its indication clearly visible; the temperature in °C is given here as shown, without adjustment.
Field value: 43 °C
